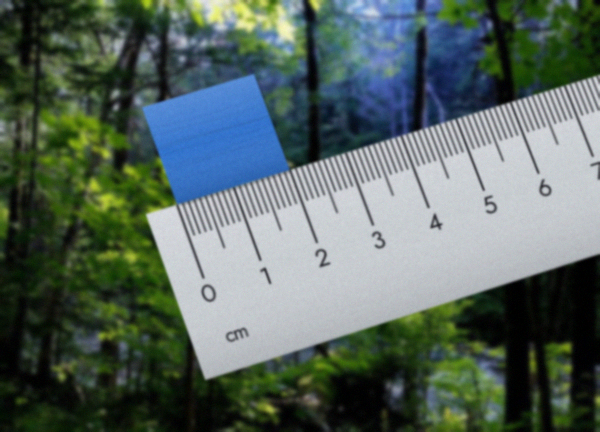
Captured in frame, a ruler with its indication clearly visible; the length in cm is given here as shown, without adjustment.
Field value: 2 cm
